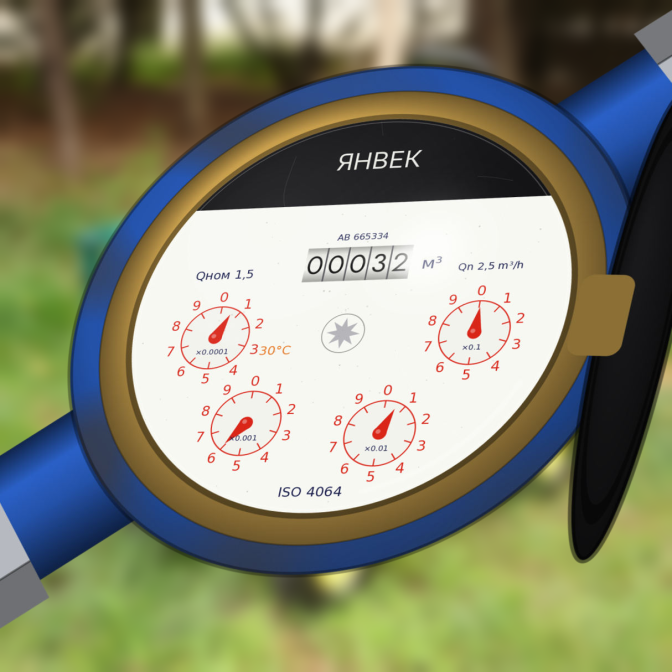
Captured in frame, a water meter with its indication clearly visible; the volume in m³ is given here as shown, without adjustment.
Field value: 32.0060 m³
